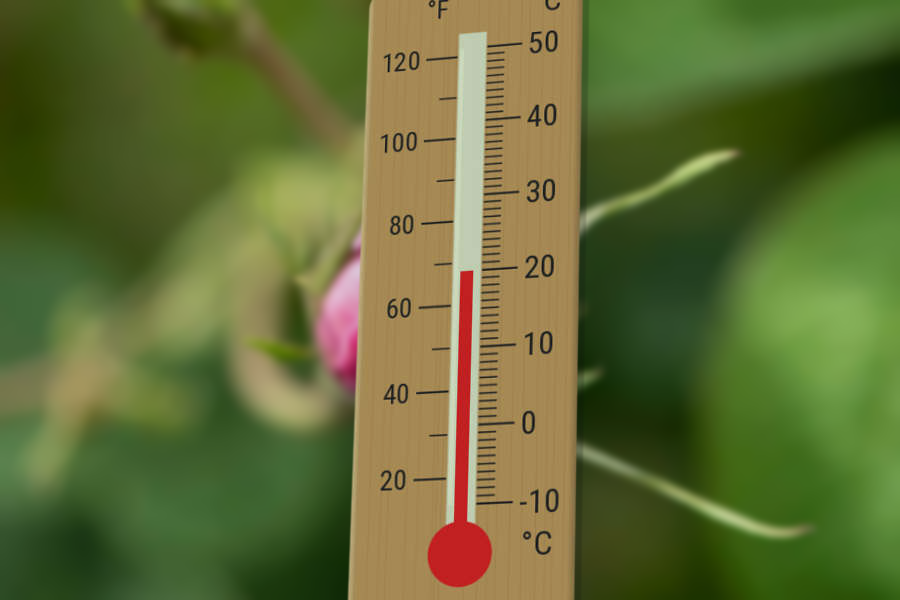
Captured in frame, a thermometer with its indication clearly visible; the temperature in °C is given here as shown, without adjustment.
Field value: 20 °C
